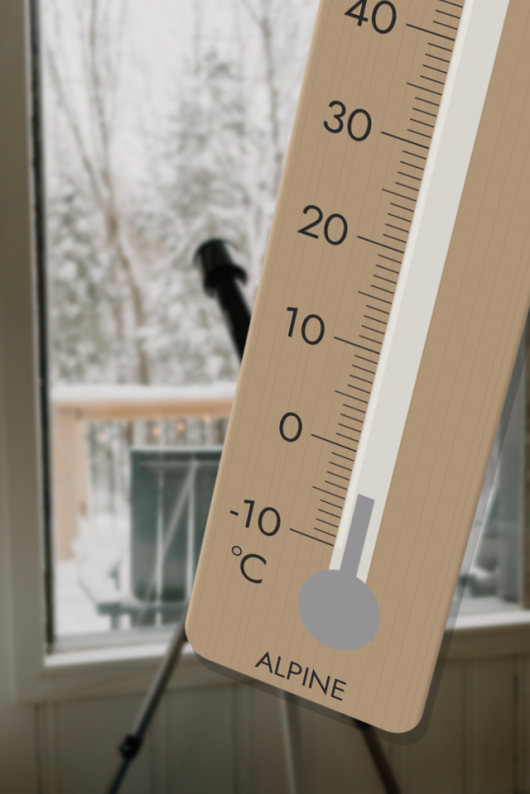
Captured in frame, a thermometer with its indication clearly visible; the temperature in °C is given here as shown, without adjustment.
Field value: -4 °C
